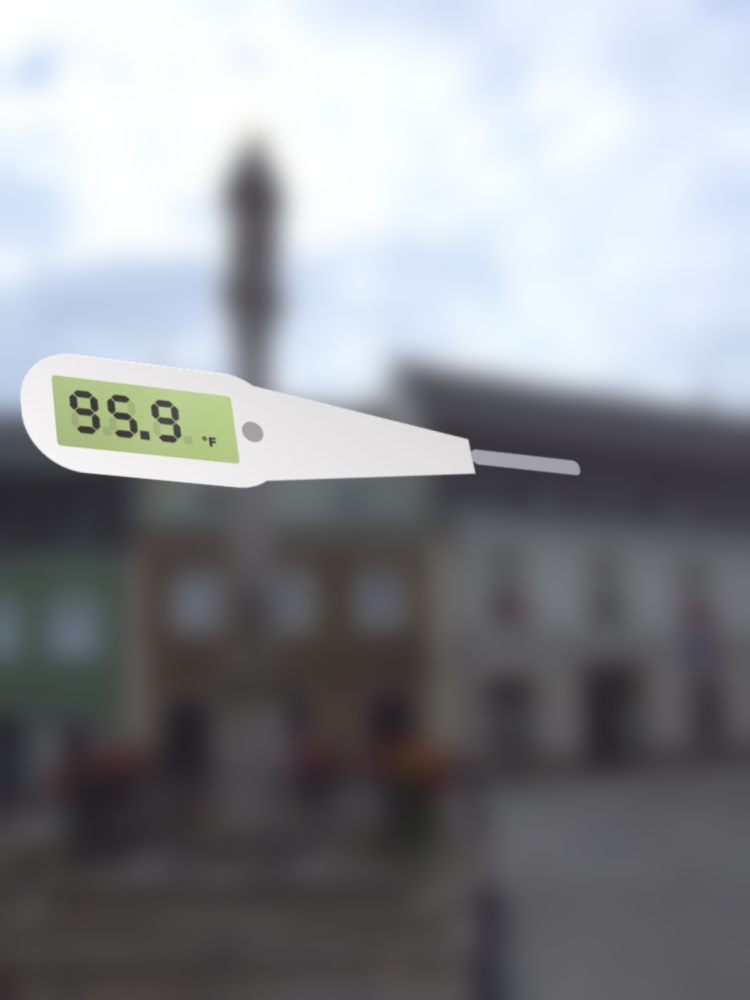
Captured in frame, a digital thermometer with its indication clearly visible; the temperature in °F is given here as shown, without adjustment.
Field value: 95.9 °F
